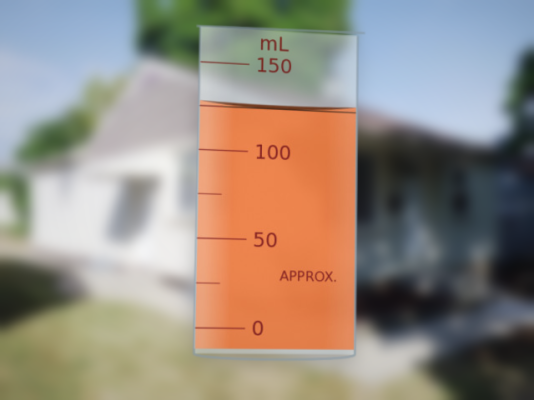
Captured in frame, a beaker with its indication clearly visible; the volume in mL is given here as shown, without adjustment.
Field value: 125 mL
